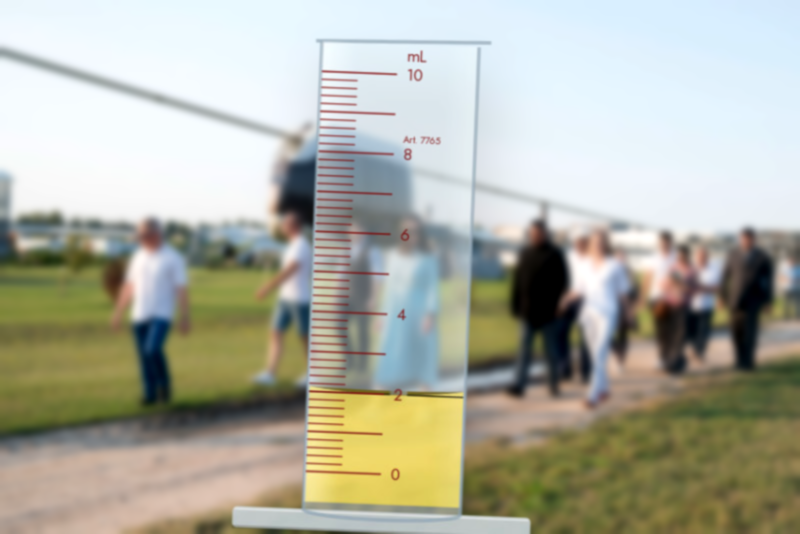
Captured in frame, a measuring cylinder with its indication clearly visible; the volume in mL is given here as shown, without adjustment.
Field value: 2 mL
